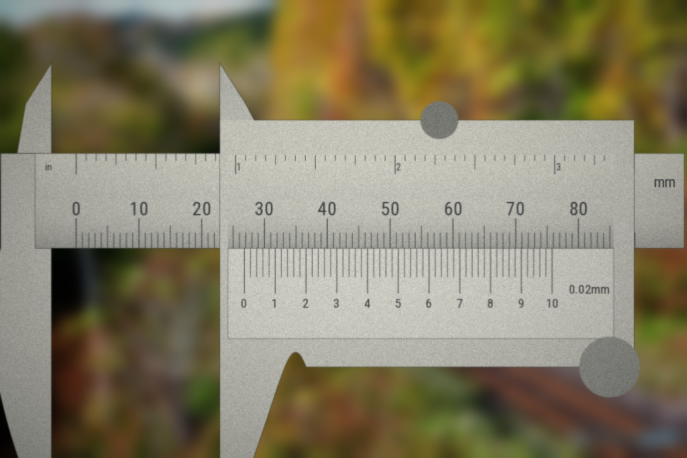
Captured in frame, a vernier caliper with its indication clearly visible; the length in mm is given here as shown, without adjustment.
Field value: 26.8 mm
